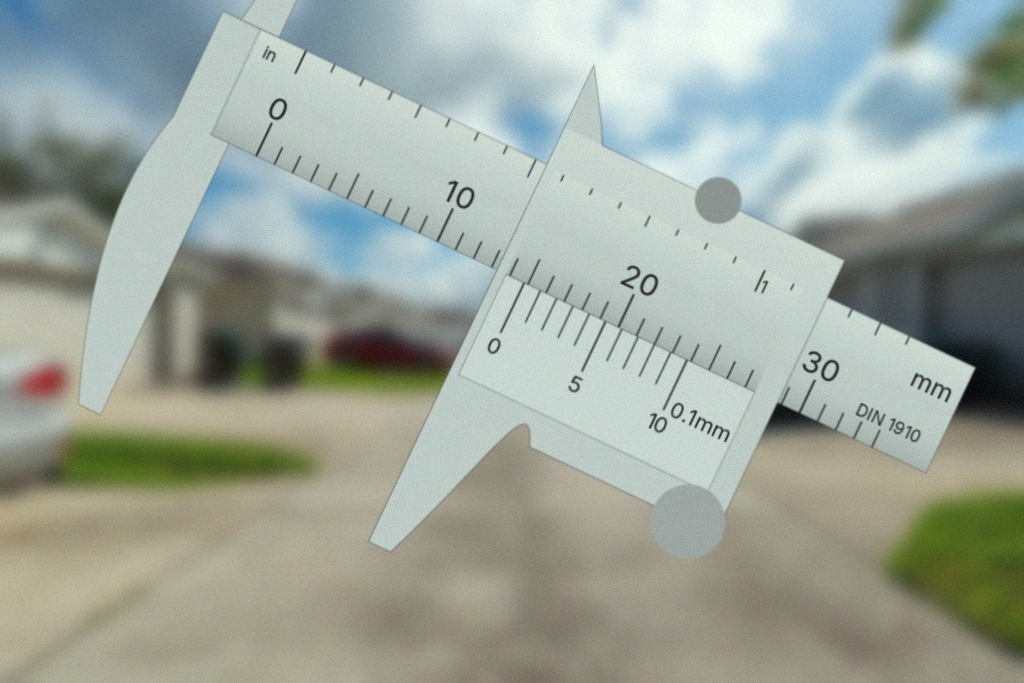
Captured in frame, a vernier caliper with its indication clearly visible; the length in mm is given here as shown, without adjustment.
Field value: 14.8 mm
